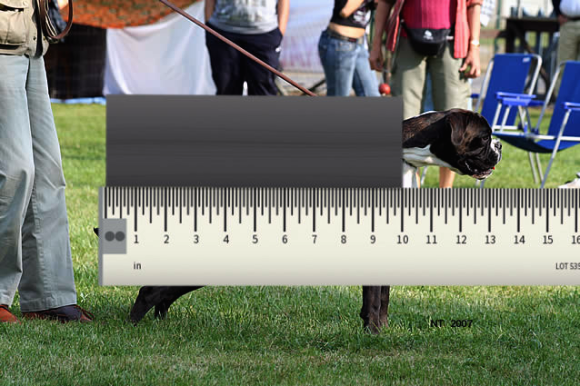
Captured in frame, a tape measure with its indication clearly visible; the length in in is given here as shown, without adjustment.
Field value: 10 in
